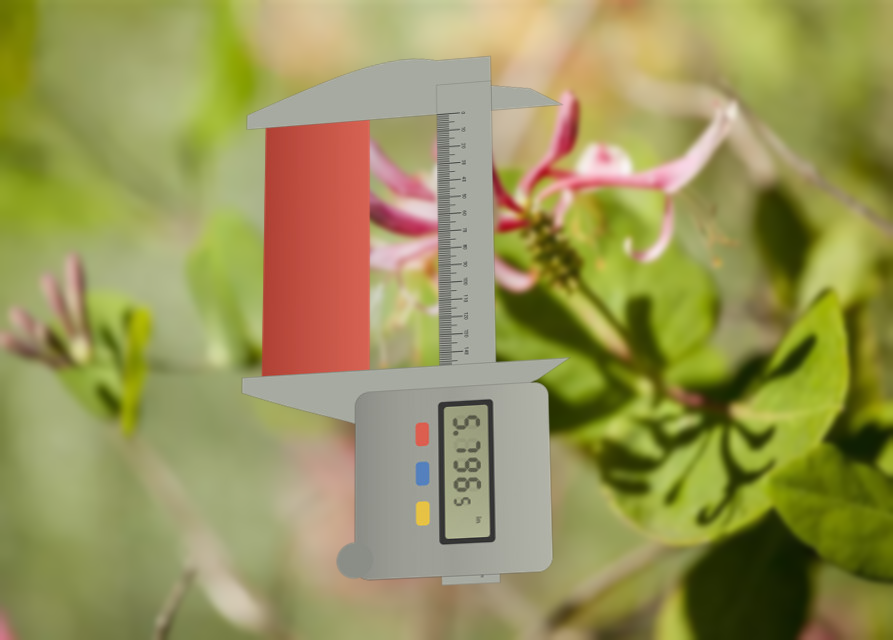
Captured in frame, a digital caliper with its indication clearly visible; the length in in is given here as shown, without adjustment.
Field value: 5.7965 in
